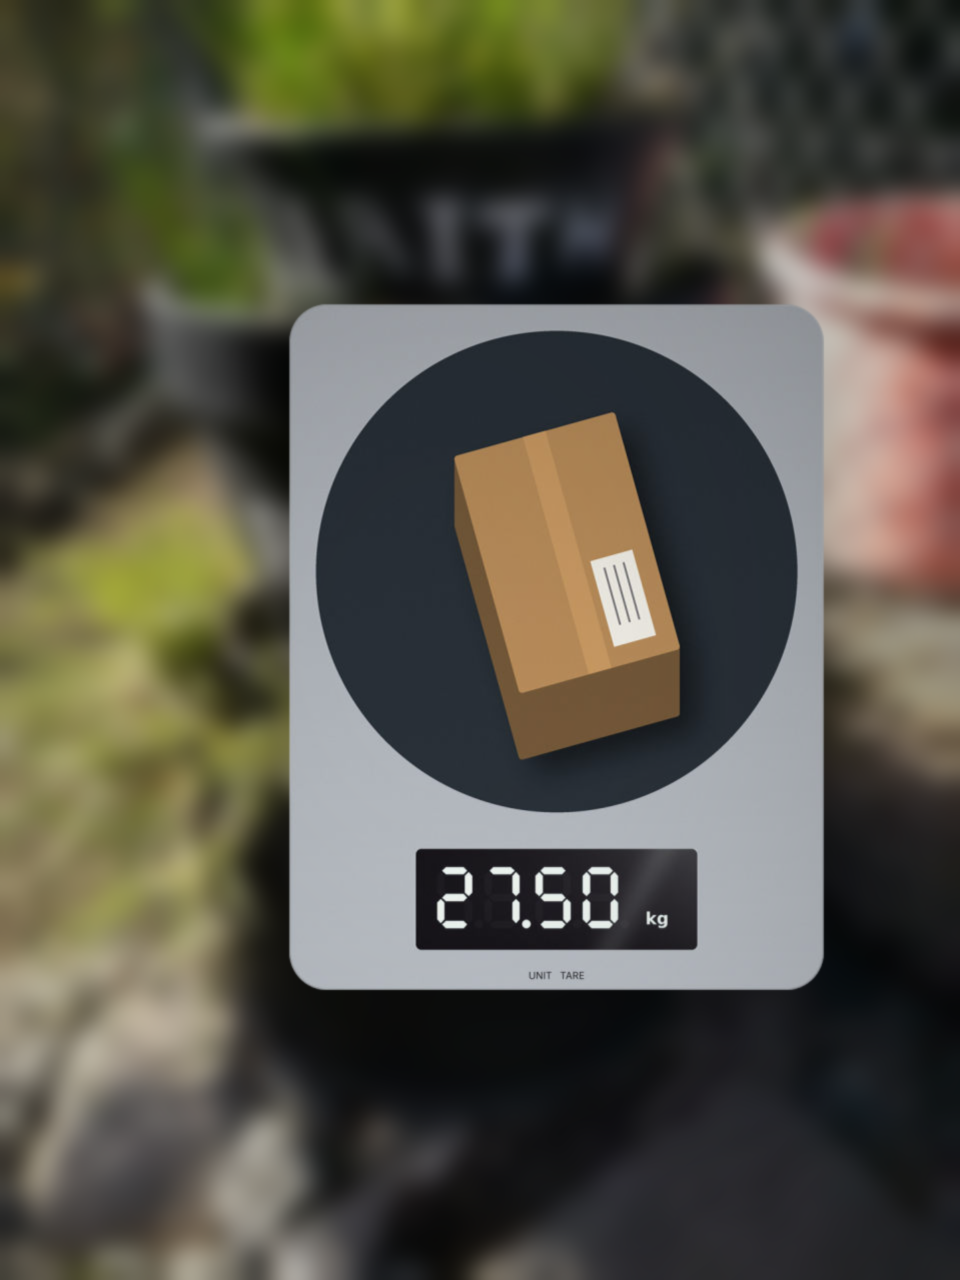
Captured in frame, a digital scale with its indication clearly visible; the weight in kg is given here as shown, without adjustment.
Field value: 27.50 kg
